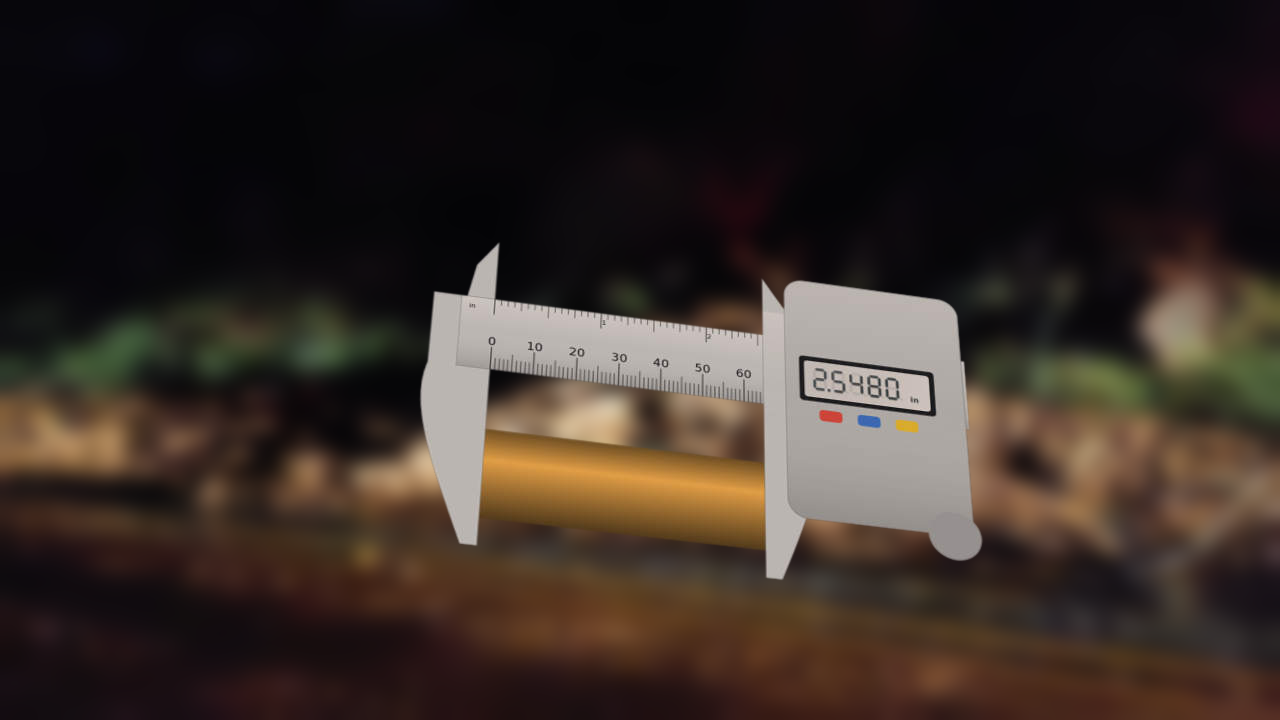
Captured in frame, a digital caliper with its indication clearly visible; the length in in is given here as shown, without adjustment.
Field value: 2.5480 in
